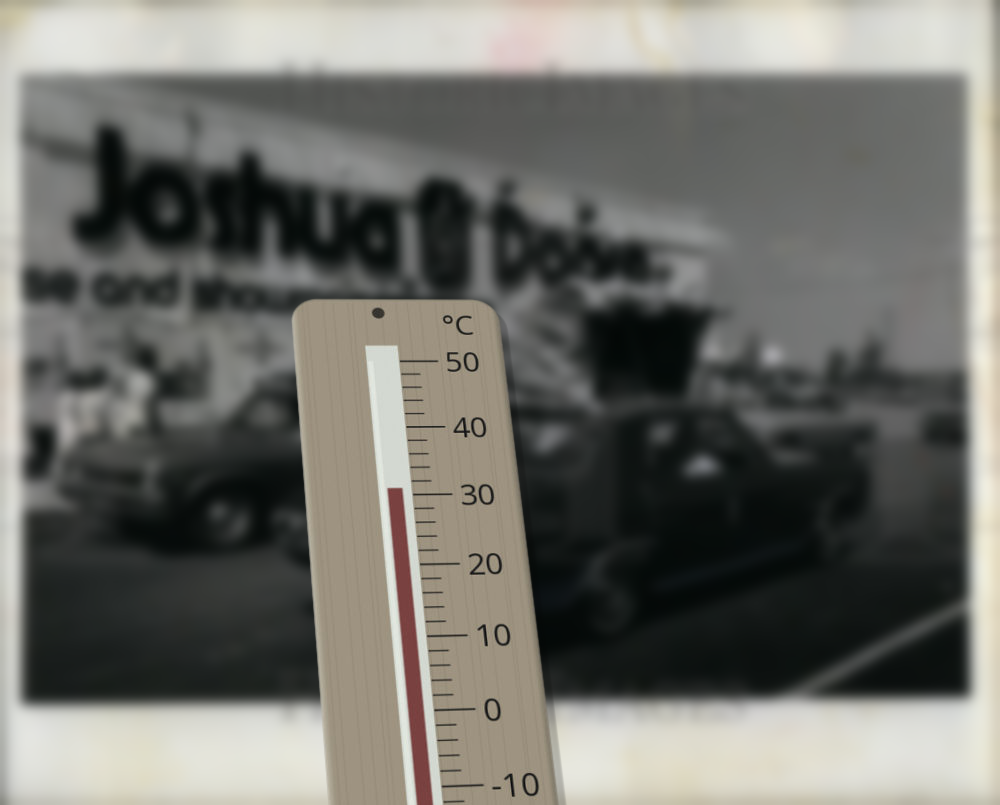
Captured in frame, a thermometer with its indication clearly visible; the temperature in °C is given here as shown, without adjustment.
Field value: 31 °C
